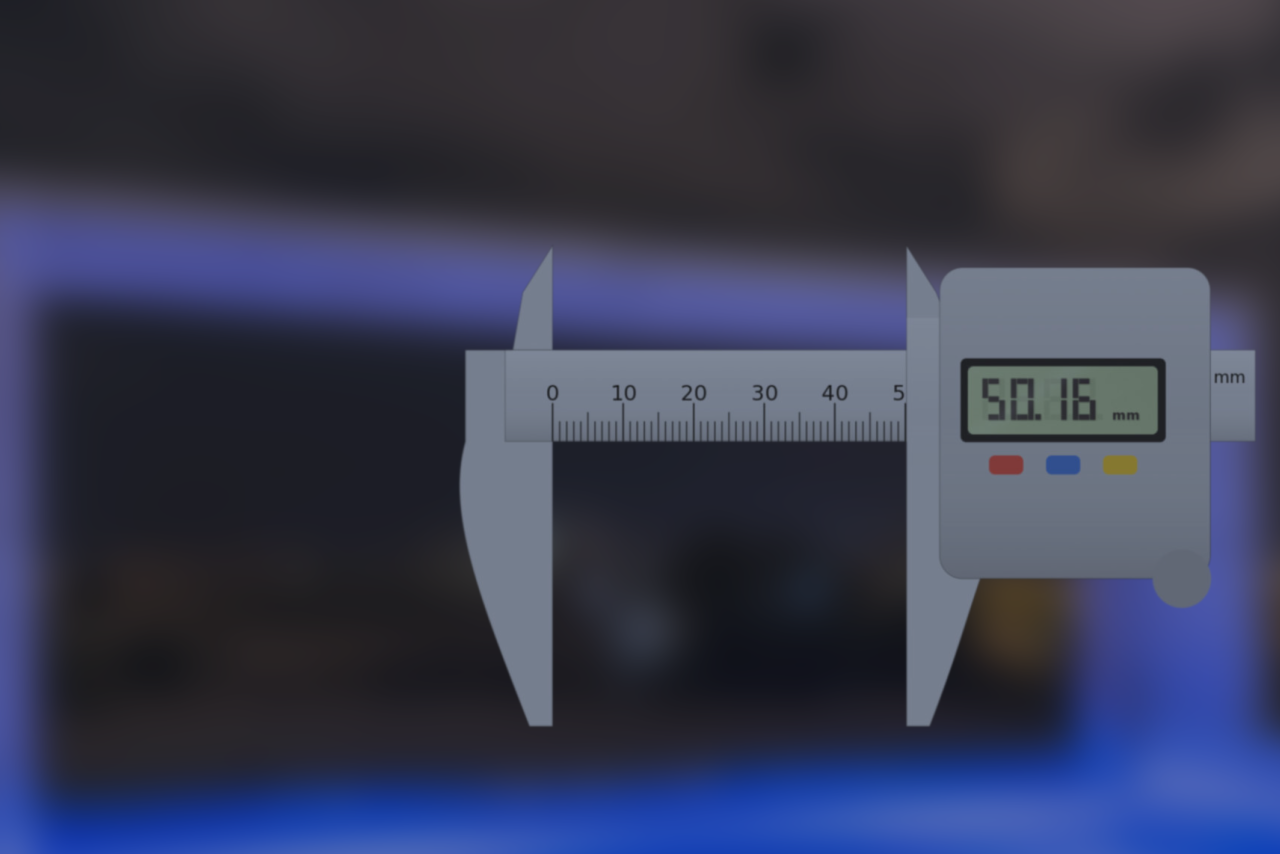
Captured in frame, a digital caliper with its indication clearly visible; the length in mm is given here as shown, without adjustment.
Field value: 50.16 mm
